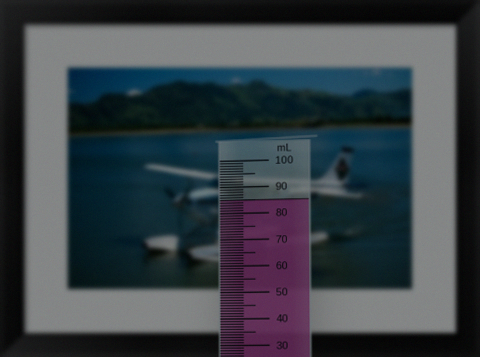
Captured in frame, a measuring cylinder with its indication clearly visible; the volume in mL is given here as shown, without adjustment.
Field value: 85 mL
